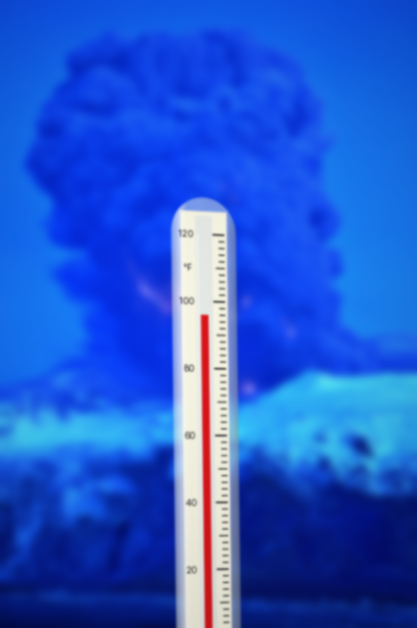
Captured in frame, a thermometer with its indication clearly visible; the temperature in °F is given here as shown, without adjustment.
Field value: 96 °F
